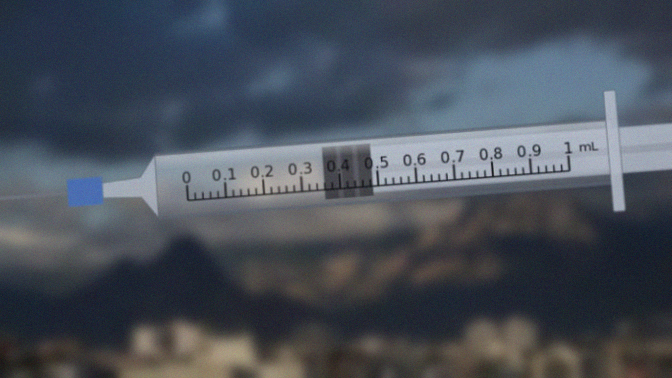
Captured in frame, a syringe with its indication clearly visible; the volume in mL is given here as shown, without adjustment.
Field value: 0.36 mL
